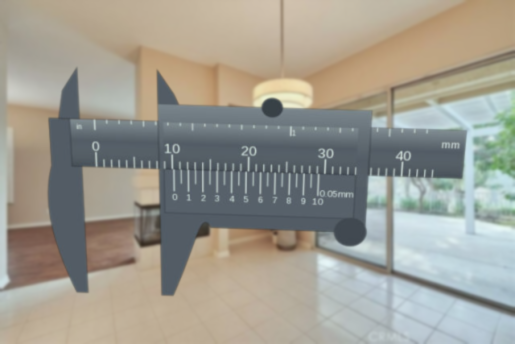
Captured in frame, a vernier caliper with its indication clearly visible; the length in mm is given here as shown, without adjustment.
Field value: 10.2 mm
